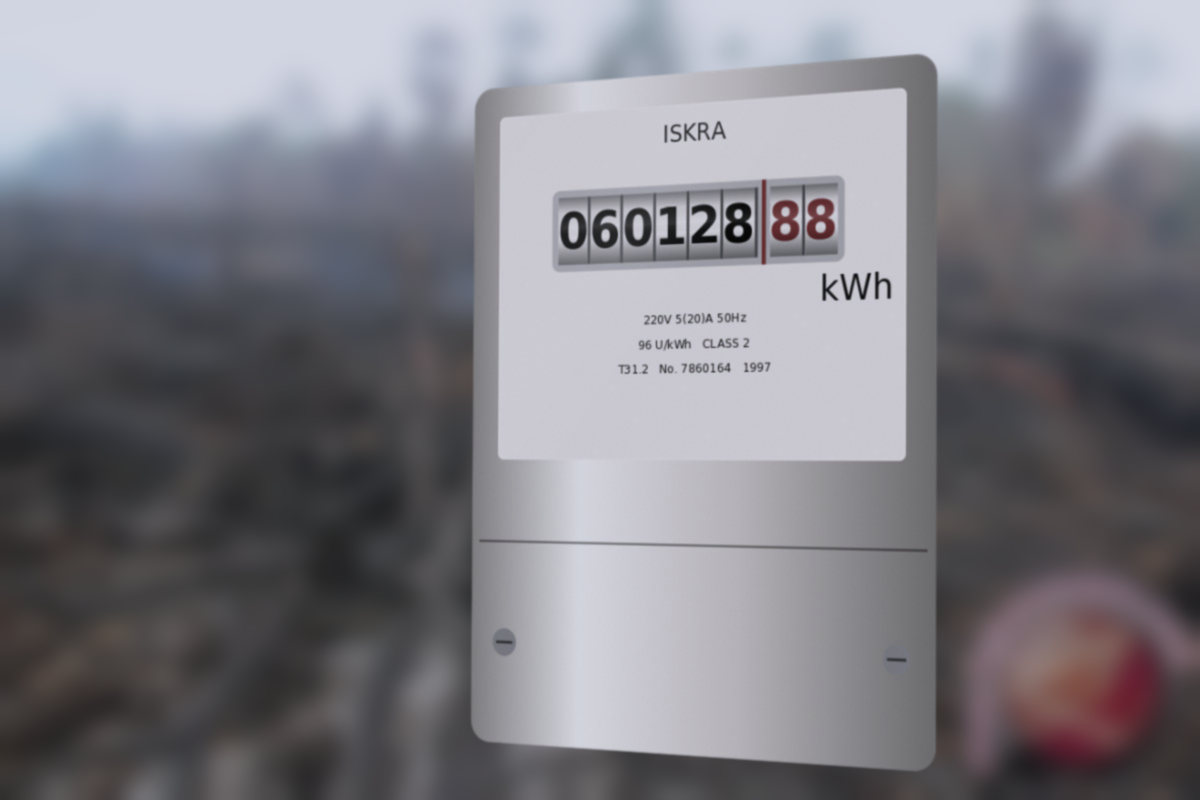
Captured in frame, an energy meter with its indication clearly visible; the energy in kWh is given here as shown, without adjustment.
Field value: 60128.88 kWh
